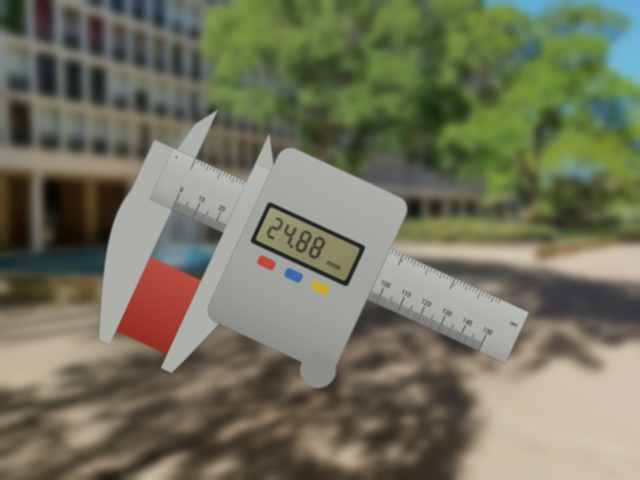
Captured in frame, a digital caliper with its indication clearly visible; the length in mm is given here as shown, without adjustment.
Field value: 24.88 mm
